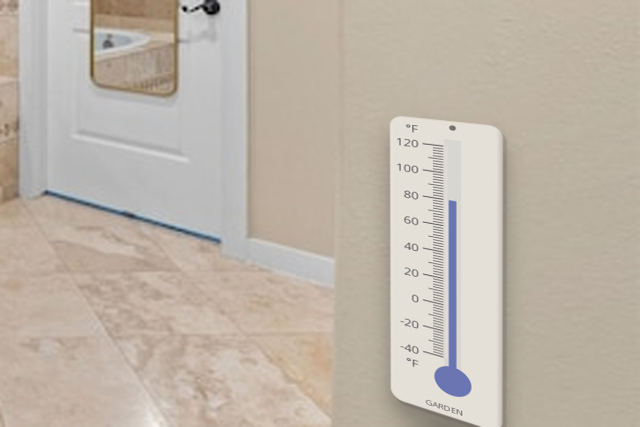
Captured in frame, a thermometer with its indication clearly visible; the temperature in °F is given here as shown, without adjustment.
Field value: 80 °F
